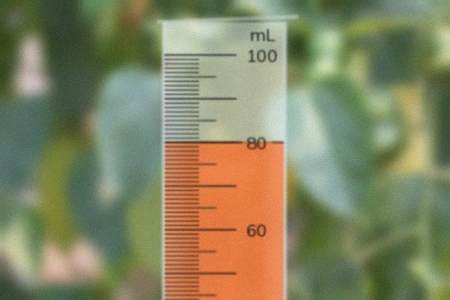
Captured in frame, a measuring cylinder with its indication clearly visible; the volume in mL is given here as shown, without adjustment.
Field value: 80 mL
